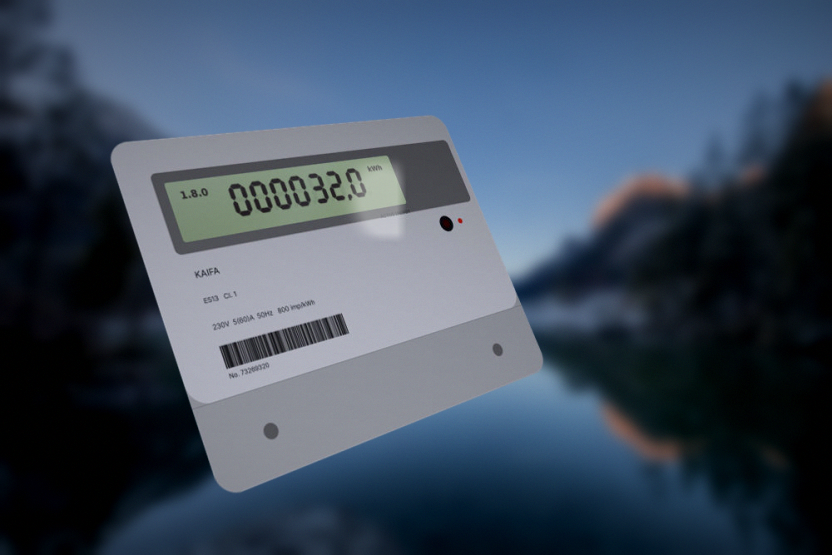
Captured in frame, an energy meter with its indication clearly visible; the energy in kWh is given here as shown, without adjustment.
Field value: 32.0 kWh
